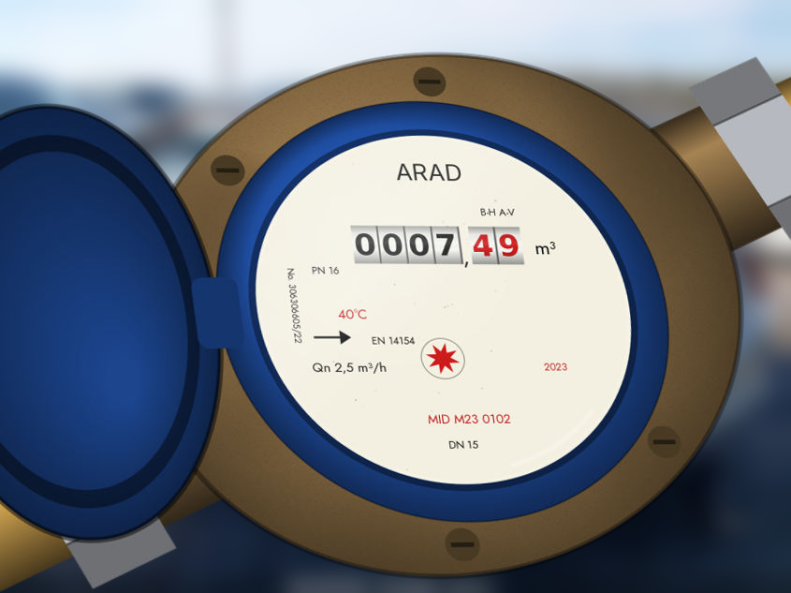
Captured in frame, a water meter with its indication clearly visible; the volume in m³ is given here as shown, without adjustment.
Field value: 7.49 m³
